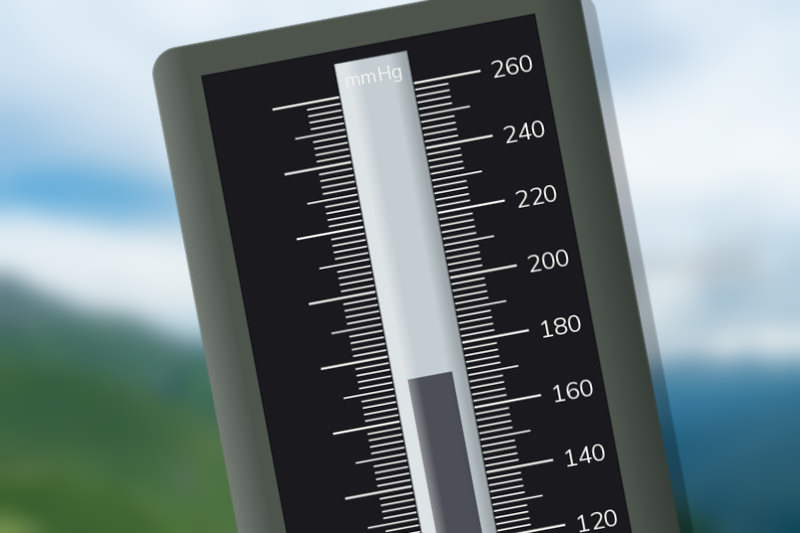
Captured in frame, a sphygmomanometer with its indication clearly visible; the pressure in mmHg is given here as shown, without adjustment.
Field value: 172 mmHg
